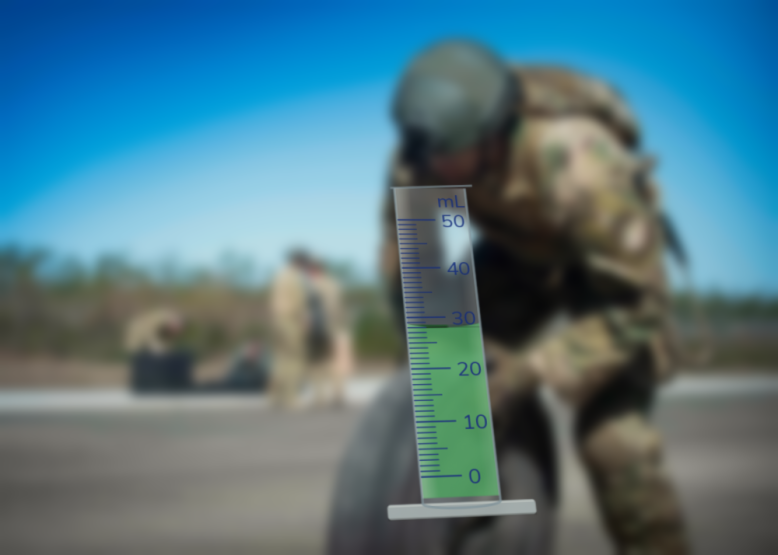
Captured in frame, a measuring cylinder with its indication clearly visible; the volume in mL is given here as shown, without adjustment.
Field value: 28 mL
